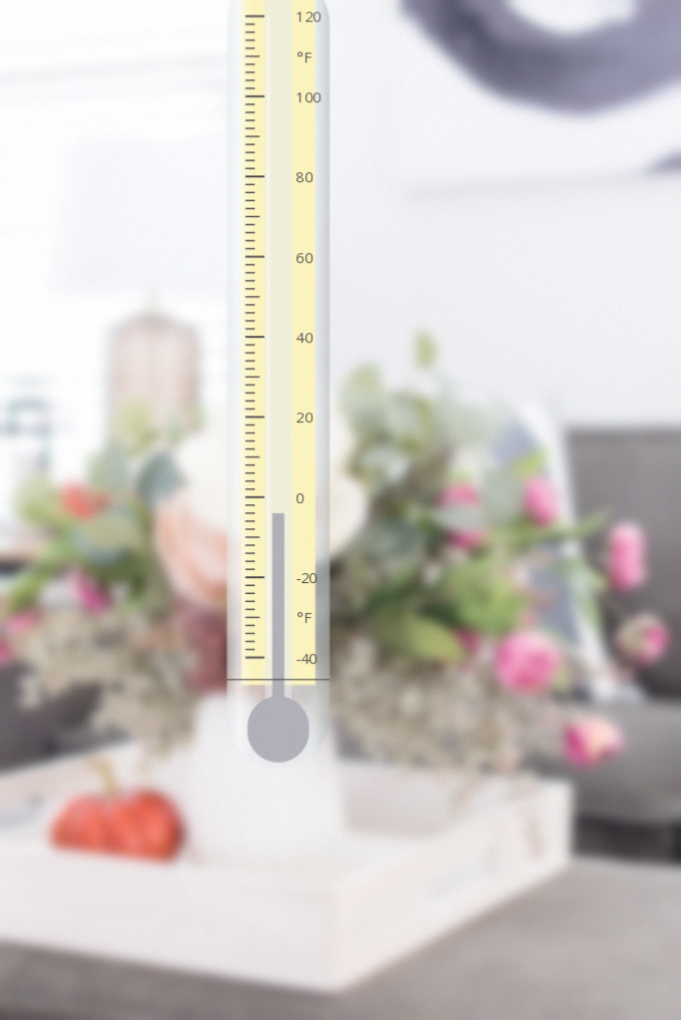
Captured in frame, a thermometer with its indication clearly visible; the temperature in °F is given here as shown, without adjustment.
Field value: -4 °F
